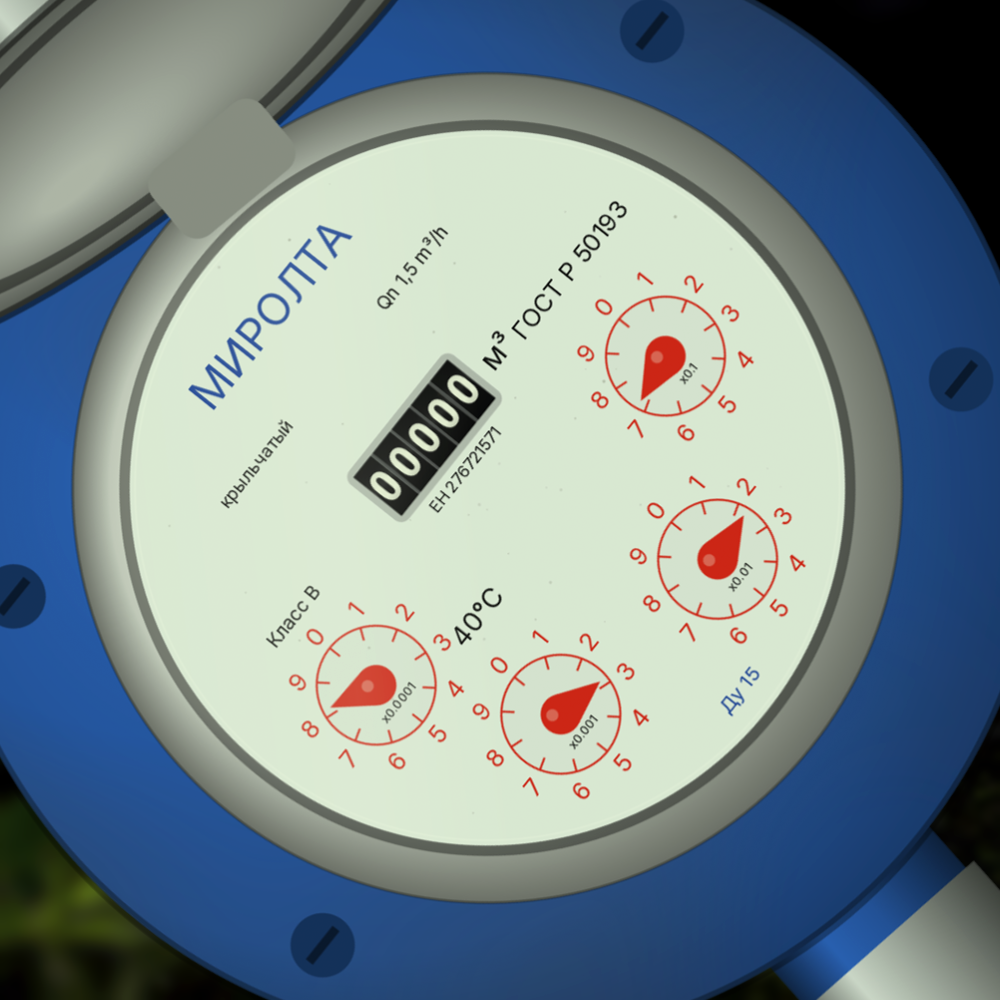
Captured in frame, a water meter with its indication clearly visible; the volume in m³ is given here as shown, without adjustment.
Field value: 0.7228 m³
